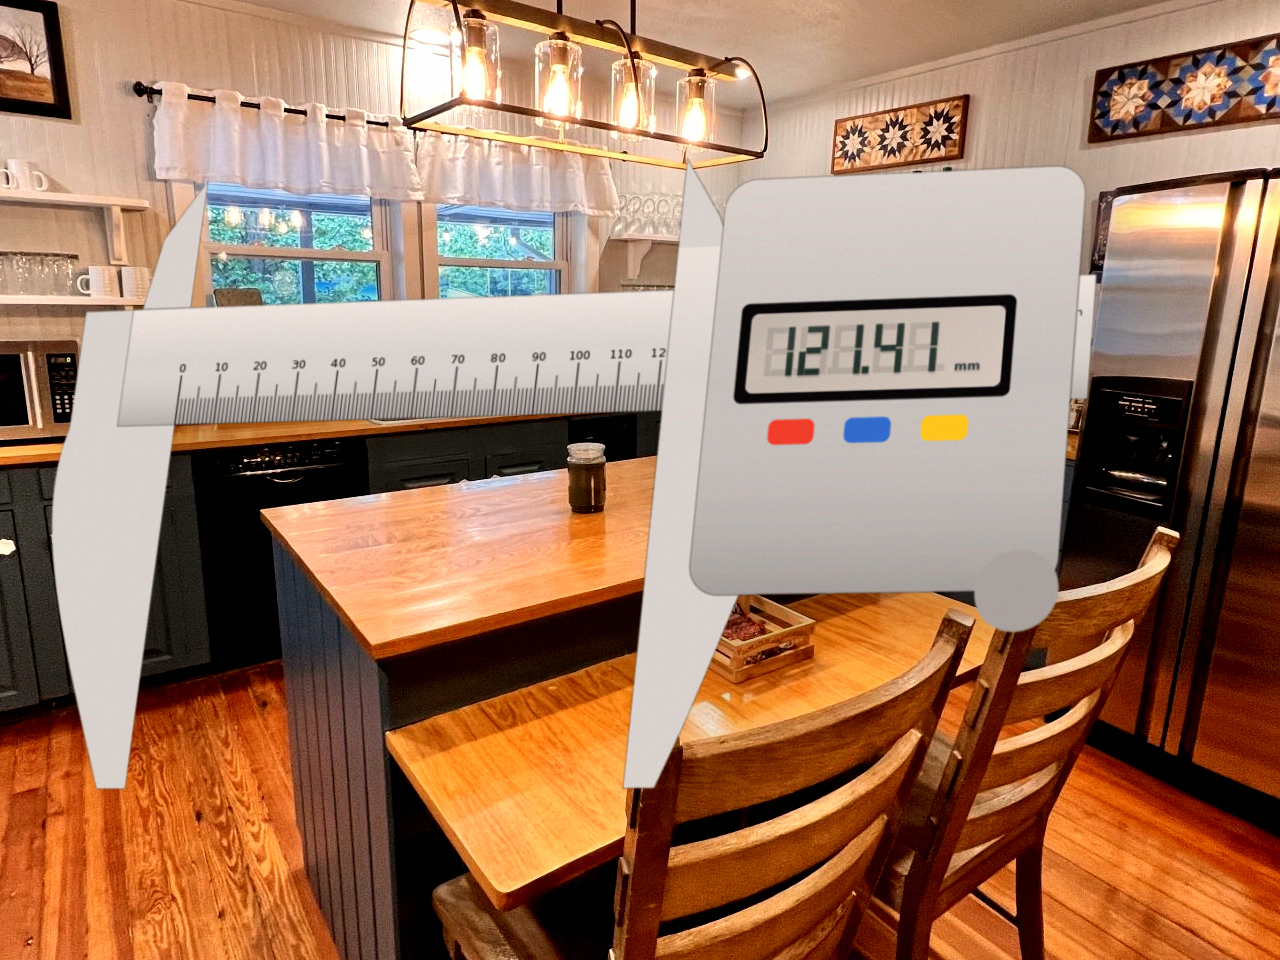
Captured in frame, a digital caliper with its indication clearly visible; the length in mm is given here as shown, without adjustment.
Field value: 121.41 mm
